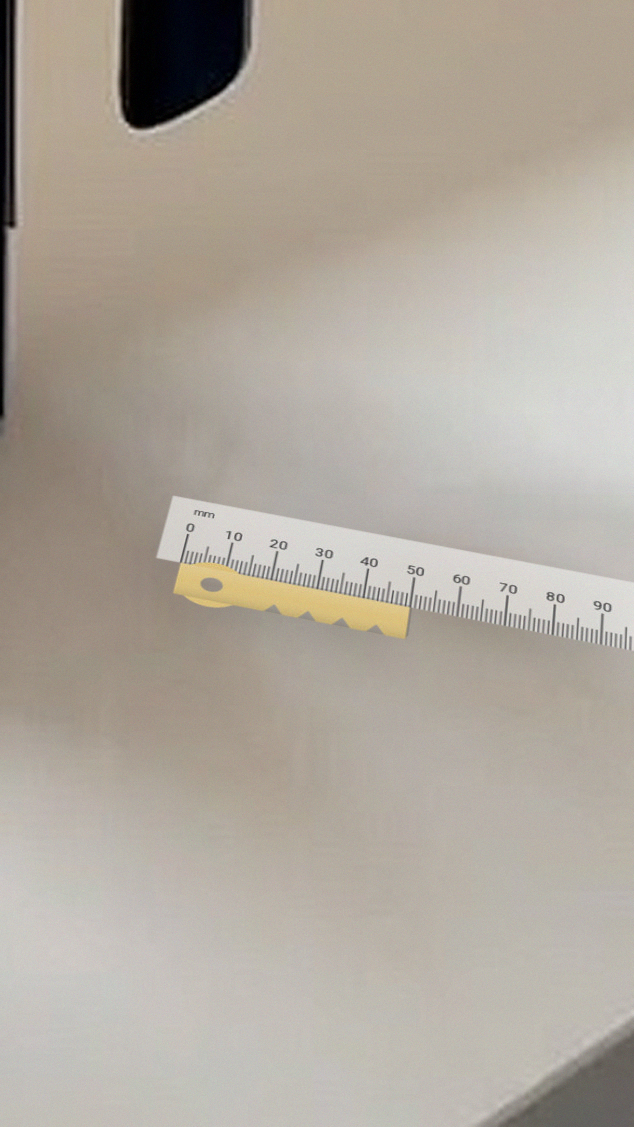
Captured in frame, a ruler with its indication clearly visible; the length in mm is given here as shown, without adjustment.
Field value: 50 mm
